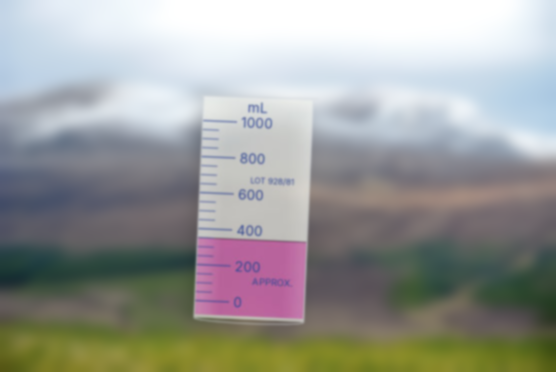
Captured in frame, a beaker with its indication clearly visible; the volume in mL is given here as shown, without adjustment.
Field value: 350 mL
